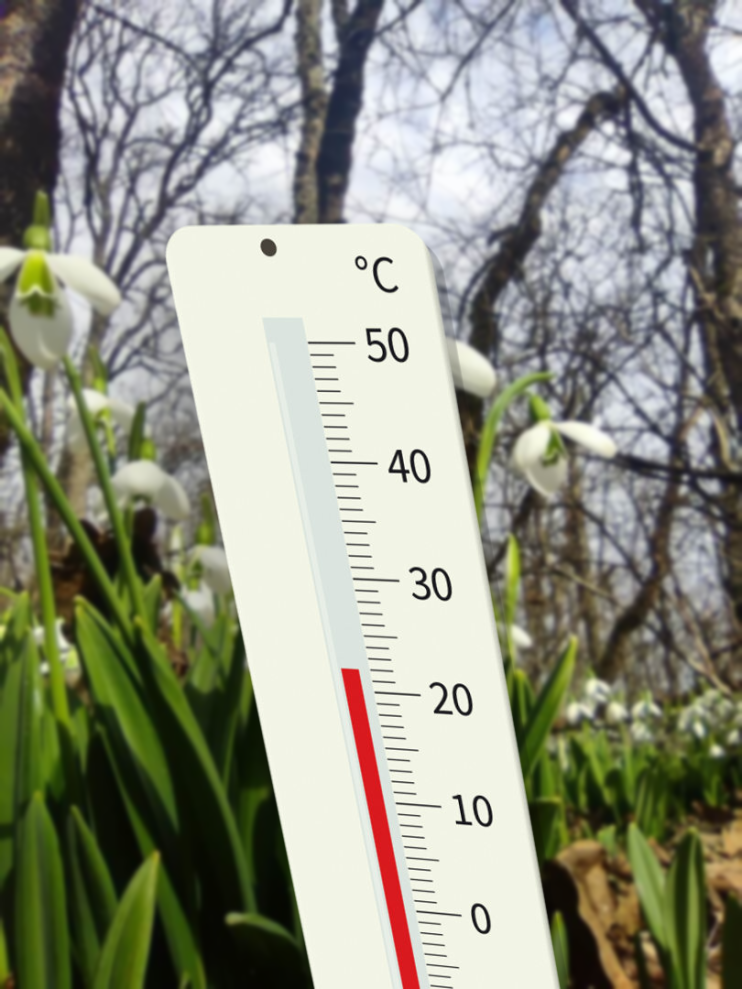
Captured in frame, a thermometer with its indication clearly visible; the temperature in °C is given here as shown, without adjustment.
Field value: 22 °C
